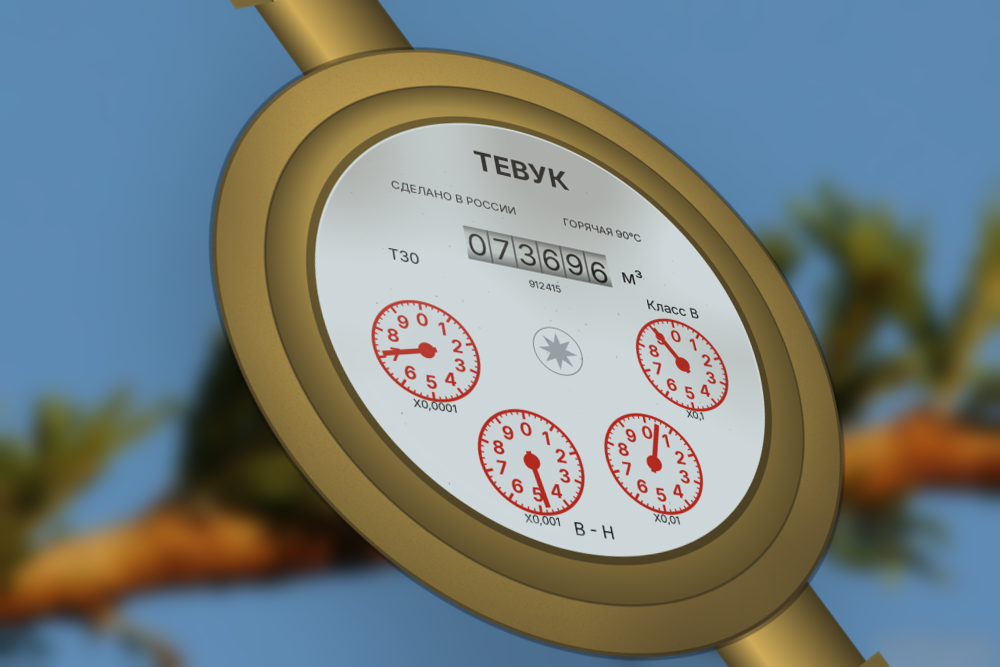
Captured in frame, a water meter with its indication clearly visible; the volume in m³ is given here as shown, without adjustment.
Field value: 73695.9047 m³
